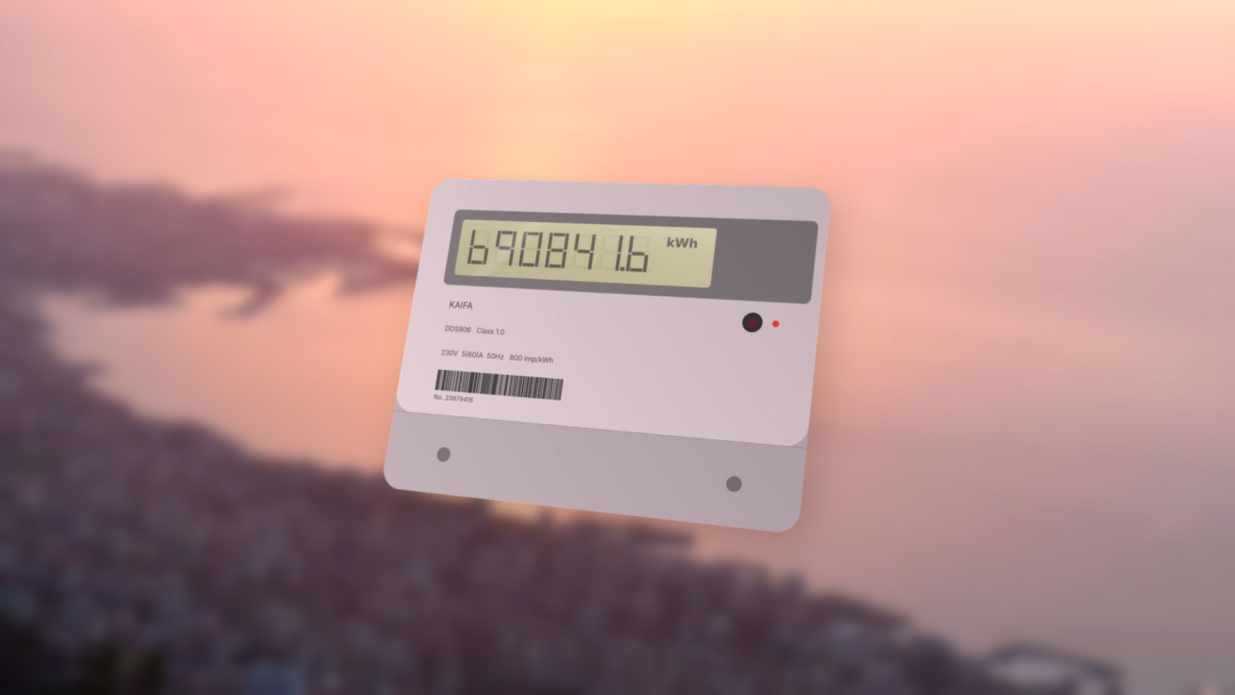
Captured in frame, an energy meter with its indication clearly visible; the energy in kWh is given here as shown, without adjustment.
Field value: 690841.6 kWh
